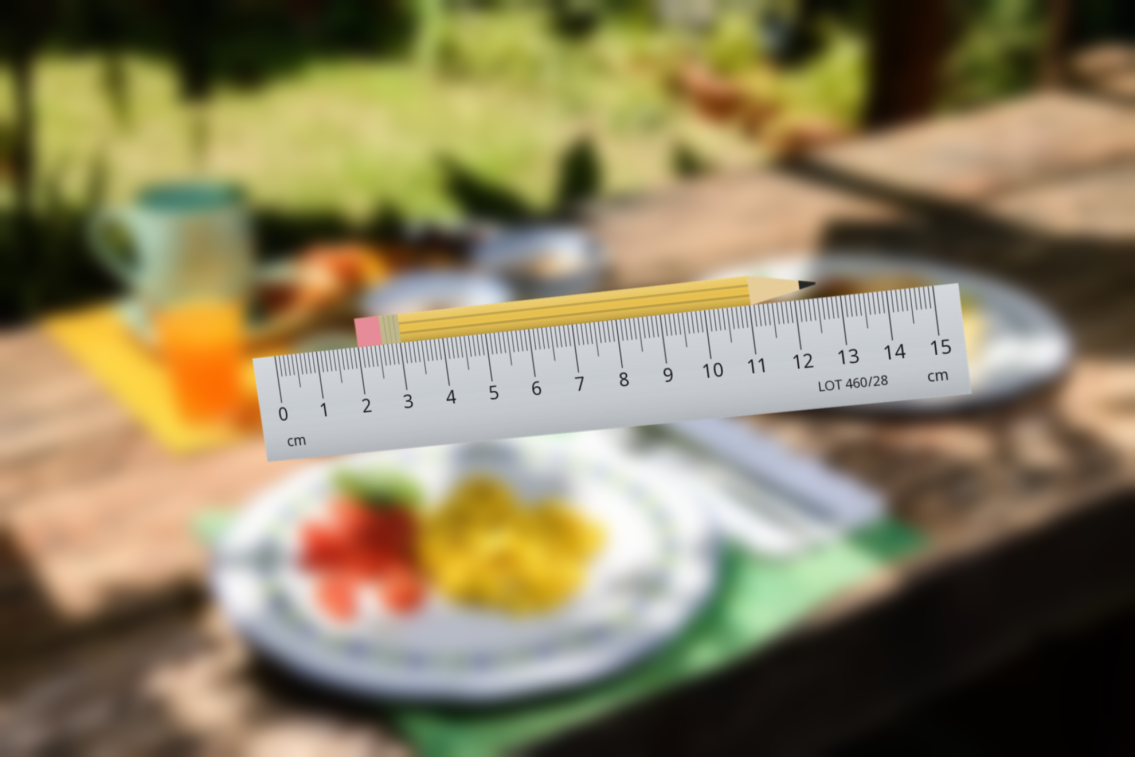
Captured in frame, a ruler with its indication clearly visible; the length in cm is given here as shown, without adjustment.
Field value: 10.5 cm
